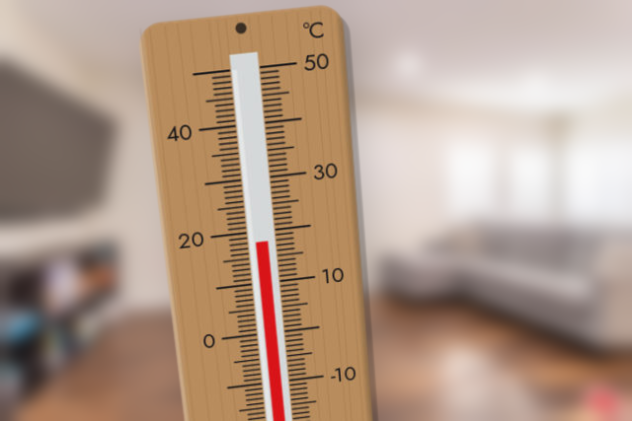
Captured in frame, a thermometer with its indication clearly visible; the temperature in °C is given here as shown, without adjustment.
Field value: 18 °C
